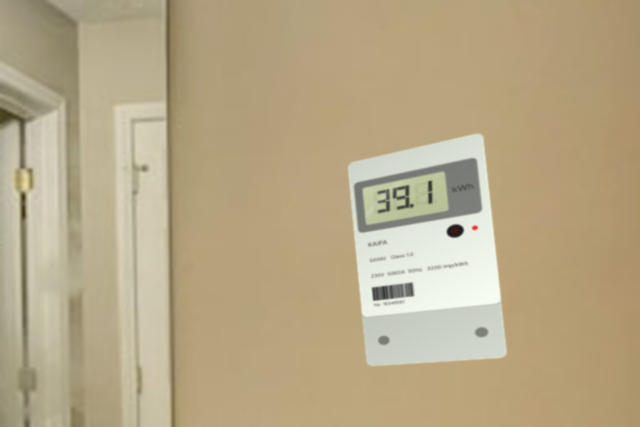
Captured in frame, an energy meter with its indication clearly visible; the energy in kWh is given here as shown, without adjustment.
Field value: 39.1 kWh
